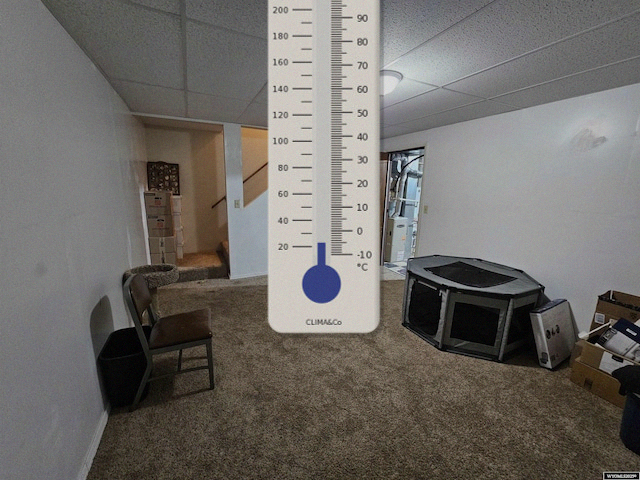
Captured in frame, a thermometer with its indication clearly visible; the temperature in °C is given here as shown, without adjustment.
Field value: -5 °C
